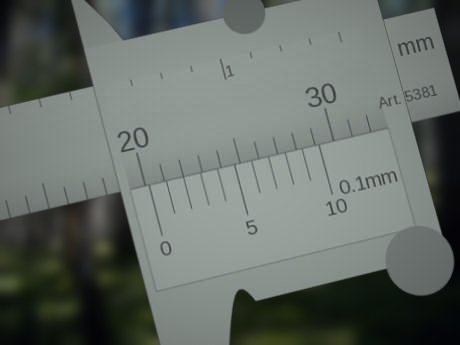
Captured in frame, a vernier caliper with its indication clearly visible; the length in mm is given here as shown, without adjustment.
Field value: 20.2 mm
